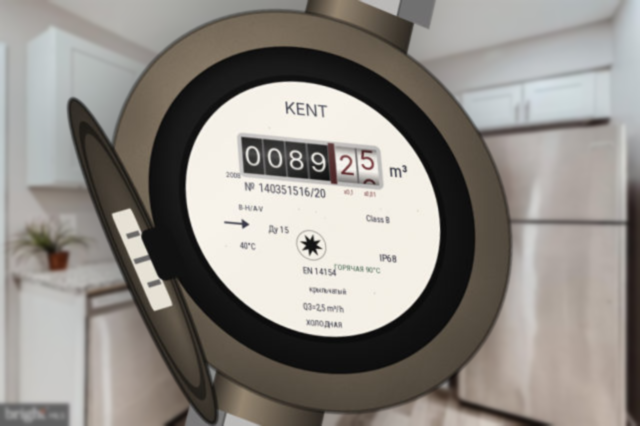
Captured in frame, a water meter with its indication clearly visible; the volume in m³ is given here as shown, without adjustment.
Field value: 89.25 m³
